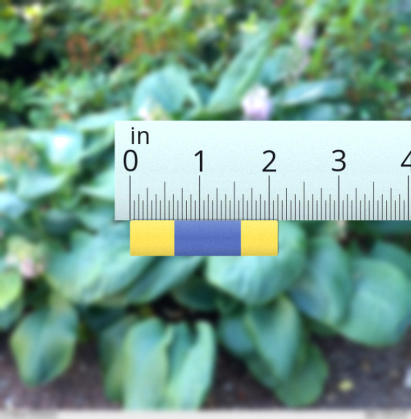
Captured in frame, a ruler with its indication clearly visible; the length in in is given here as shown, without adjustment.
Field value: 2.125 in
